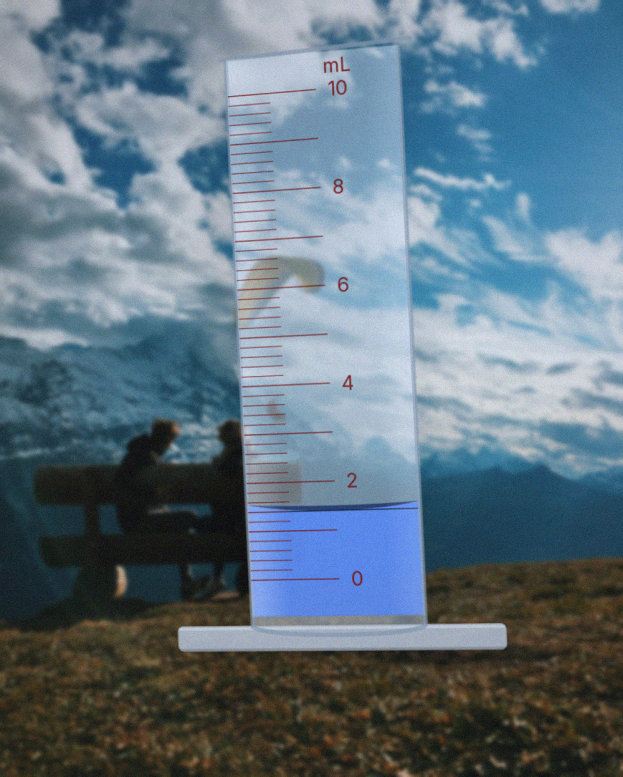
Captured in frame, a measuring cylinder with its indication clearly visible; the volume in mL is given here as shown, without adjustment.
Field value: 1.4 mL
